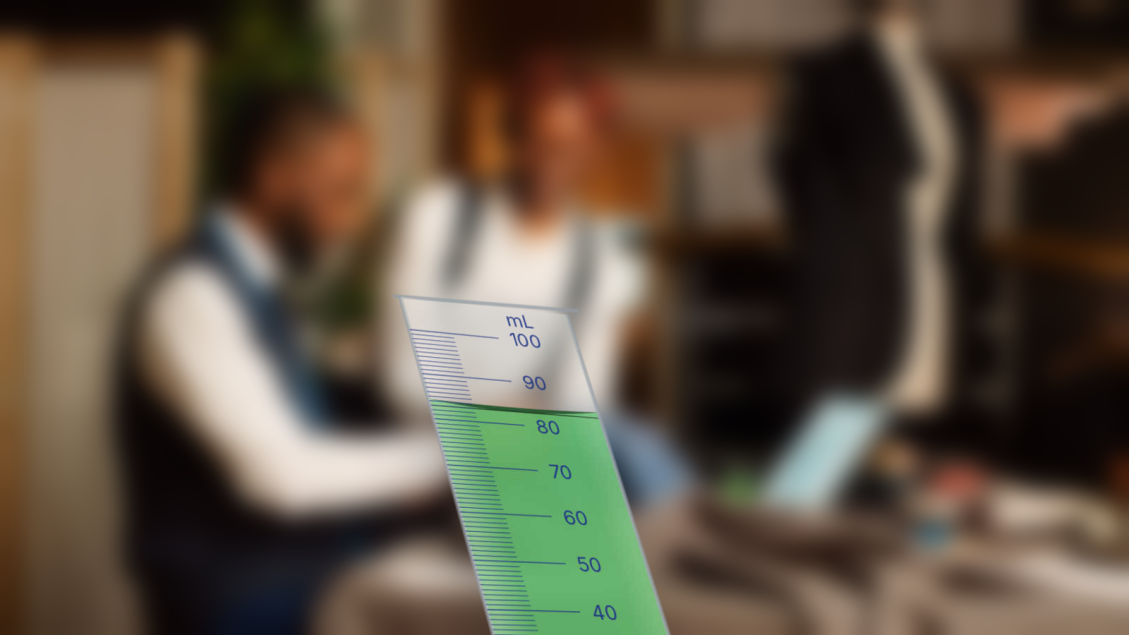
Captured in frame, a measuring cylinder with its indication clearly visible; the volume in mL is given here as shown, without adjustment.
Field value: 83 mL
